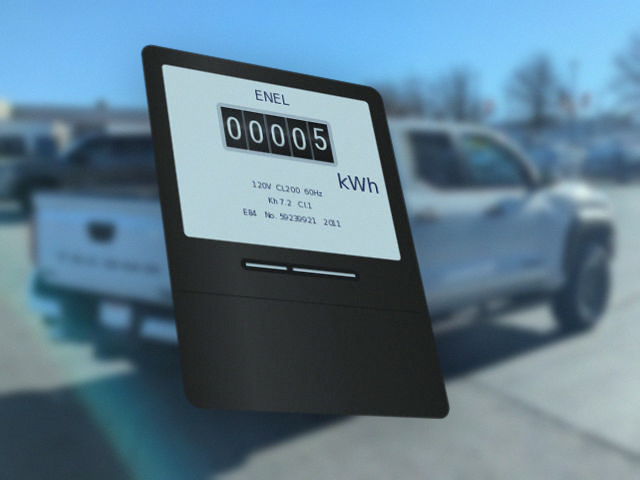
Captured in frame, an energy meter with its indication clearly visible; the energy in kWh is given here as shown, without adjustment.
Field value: 5 kWh
